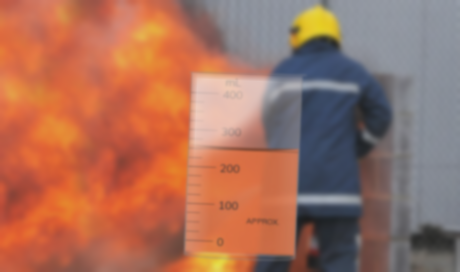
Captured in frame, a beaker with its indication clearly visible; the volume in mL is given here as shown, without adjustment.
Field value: 250 mL
